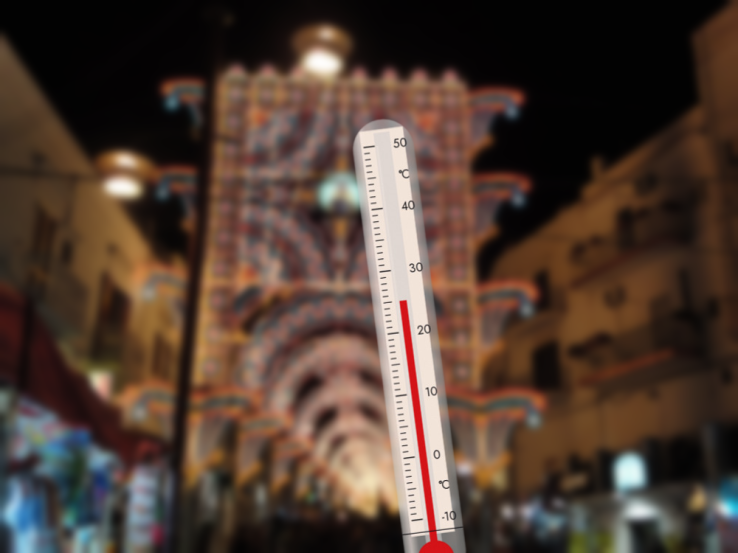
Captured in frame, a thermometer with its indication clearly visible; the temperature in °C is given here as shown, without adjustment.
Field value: 25 °C
